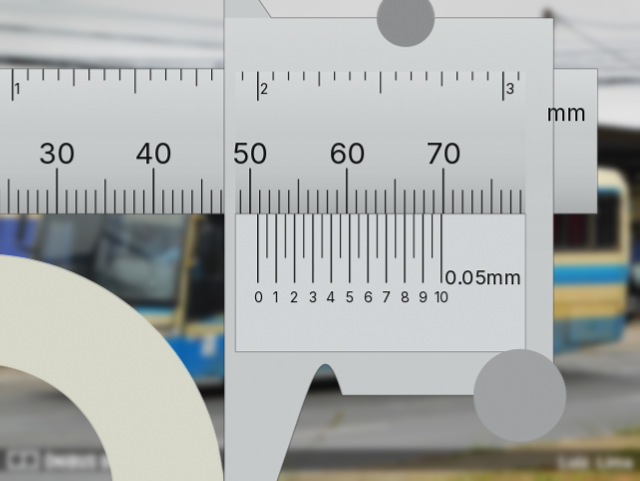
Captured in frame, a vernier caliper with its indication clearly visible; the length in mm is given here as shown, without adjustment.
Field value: 50.8 mm
